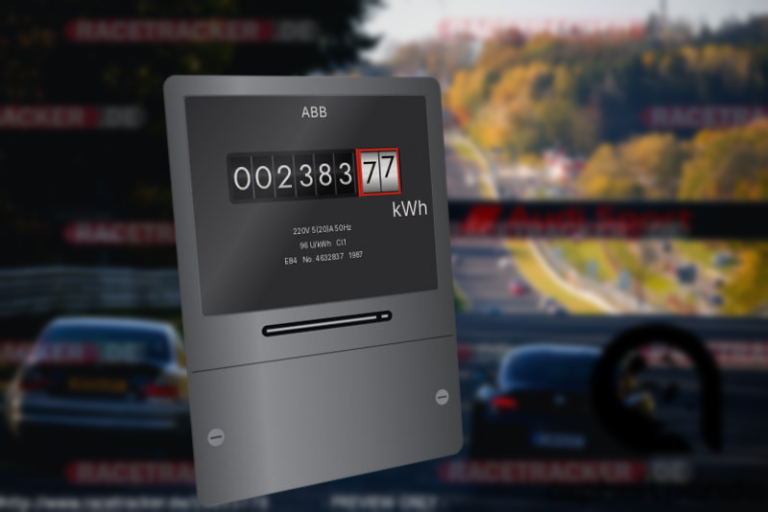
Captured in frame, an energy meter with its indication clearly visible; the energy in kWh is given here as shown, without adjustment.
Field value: 2383.77 kWh
